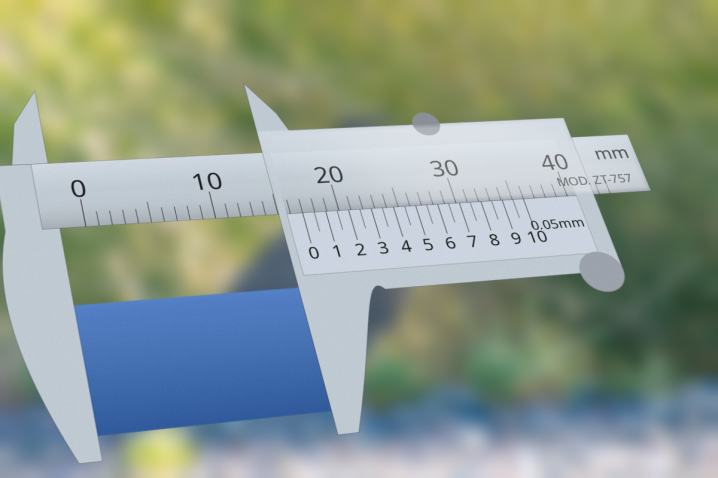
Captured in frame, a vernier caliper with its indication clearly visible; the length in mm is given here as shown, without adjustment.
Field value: 17.0 mm
